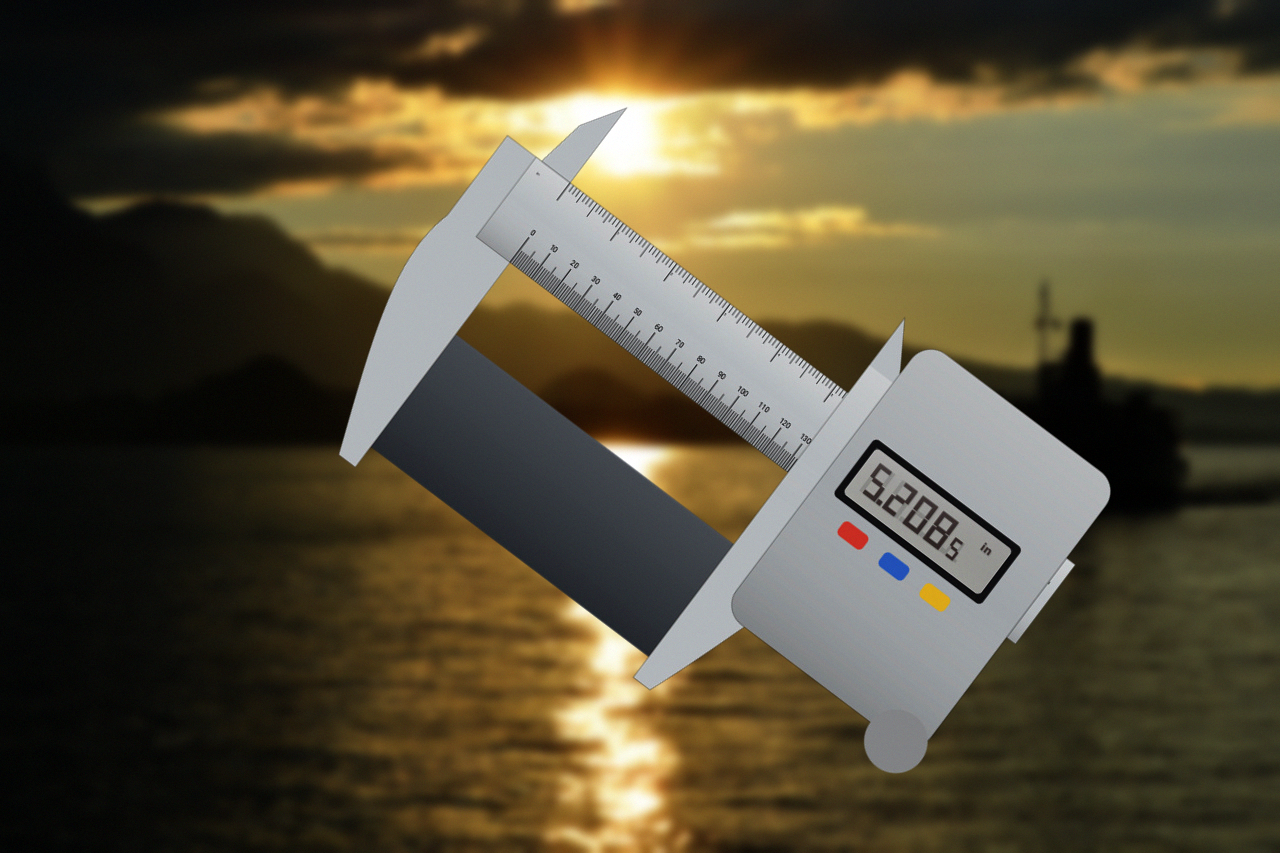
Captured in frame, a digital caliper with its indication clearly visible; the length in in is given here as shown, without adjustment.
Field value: 5.2085 in
